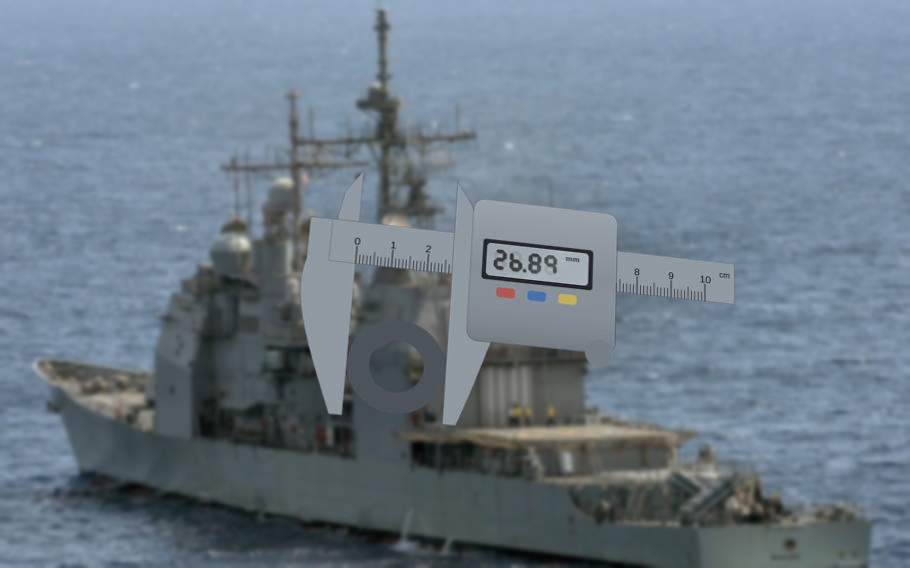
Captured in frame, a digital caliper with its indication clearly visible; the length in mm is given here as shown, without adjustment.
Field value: 26.89 mm
